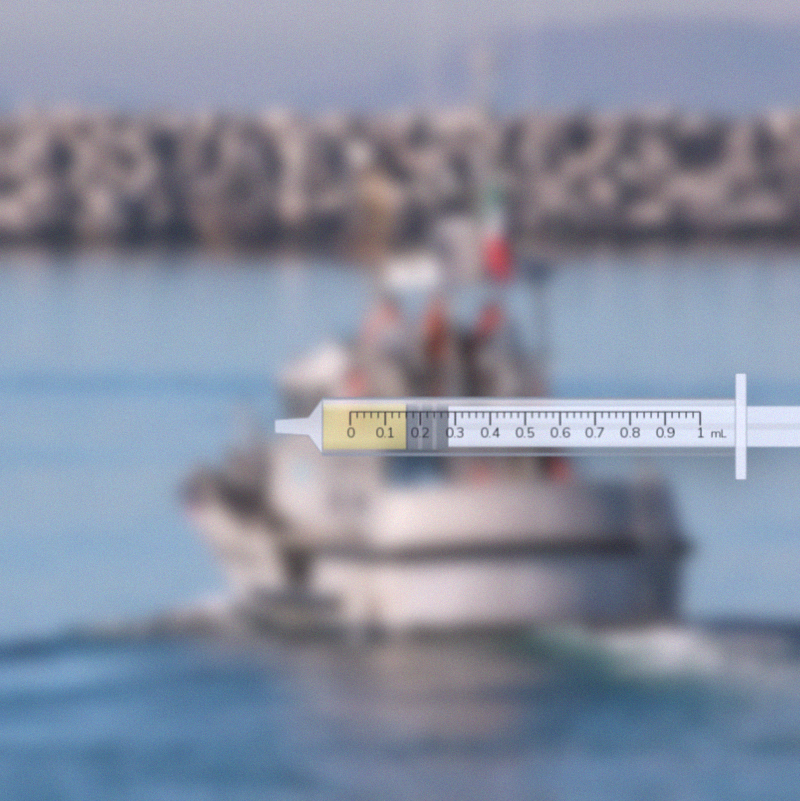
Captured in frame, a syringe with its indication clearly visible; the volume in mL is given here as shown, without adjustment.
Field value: 0.16 mL
